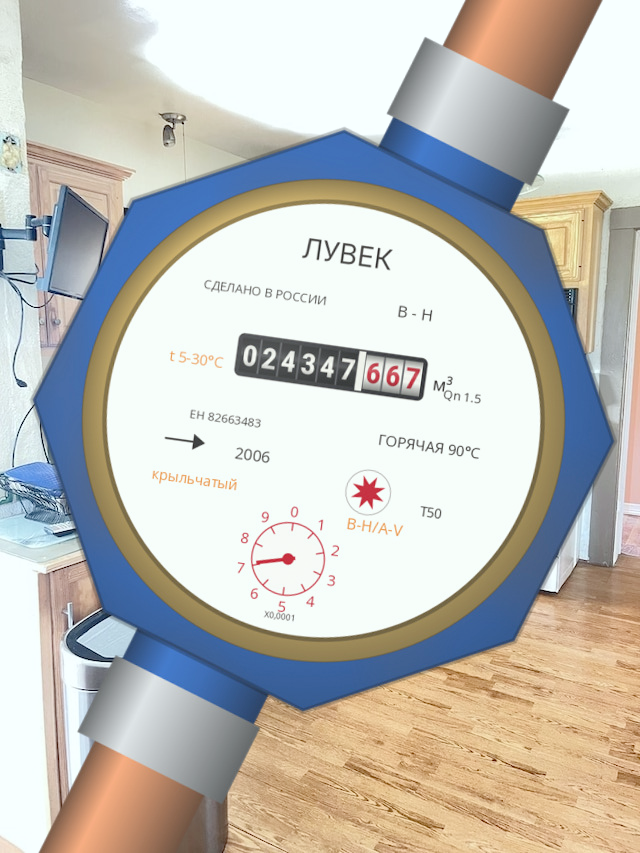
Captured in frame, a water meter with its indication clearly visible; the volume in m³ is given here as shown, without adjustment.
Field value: 24347.6677 m³
